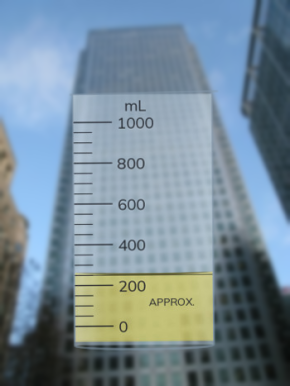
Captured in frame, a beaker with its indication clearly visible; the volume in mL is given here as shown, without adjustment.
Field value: 250 mL
